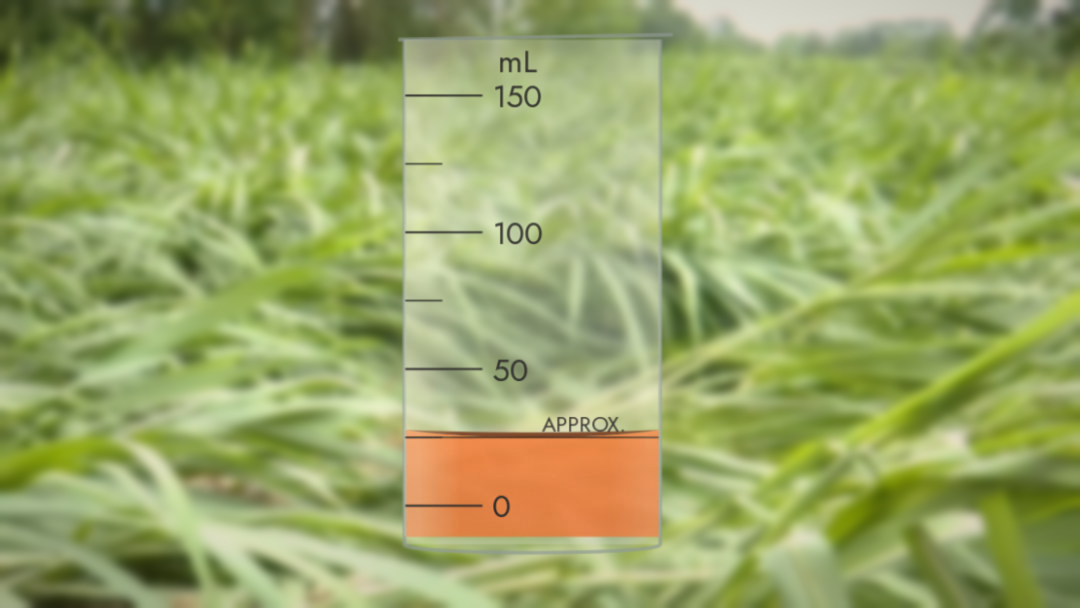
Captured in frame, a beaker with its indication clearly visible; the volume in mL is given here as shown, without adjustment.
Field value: 25 mL
